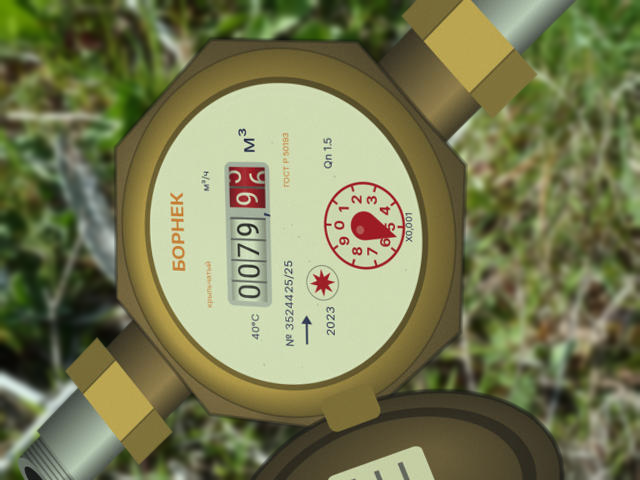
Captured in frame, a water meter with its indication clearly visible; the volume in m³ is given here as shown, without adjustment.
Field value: 79.955 m³
